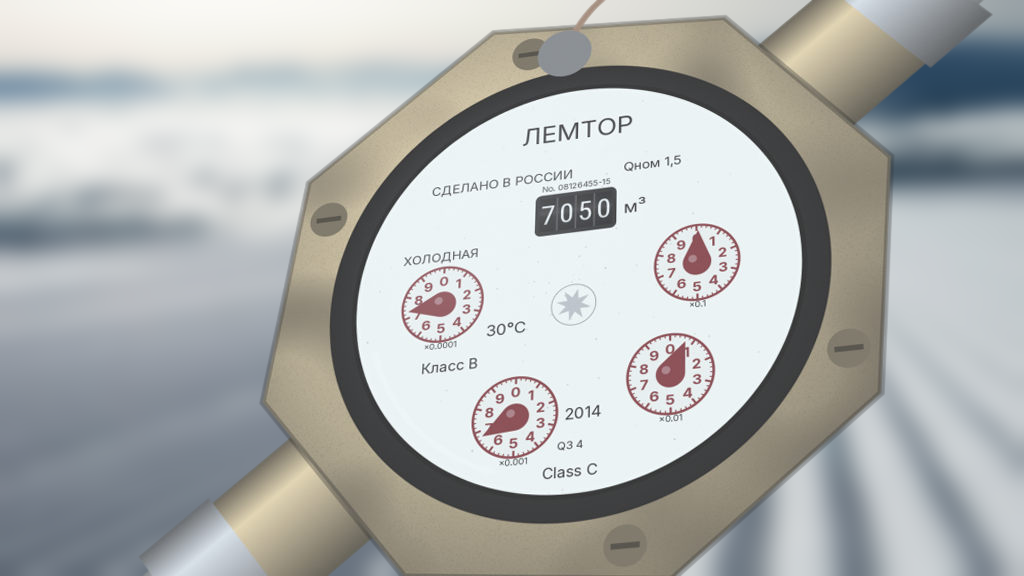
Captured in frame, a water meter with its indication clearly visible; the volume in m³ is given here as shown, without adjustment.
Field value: 7050.0067 m³
